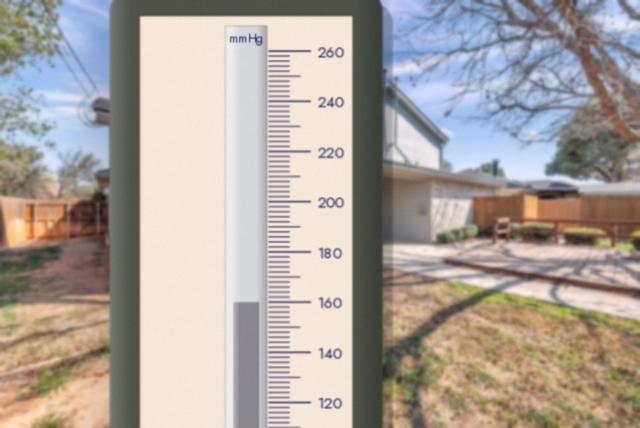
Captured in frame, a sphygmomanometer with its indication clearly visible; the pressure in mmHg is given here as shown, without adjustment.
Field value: 160 mmHg
